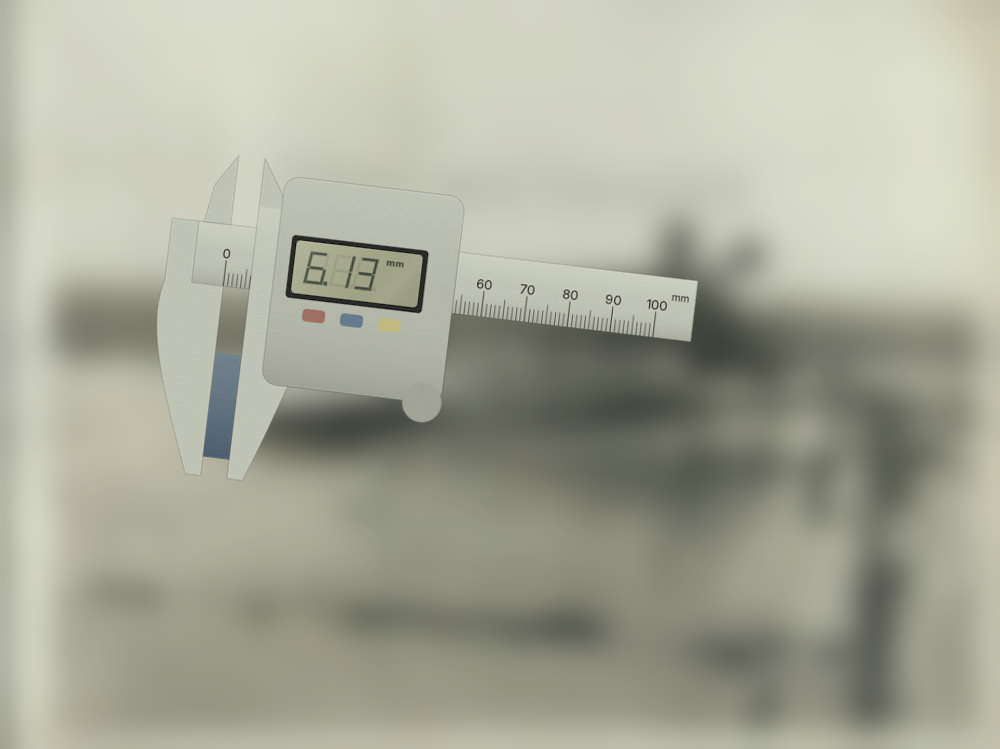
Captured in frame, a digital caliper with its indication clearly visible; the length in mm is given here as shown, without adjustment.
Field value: 6.13 mm
